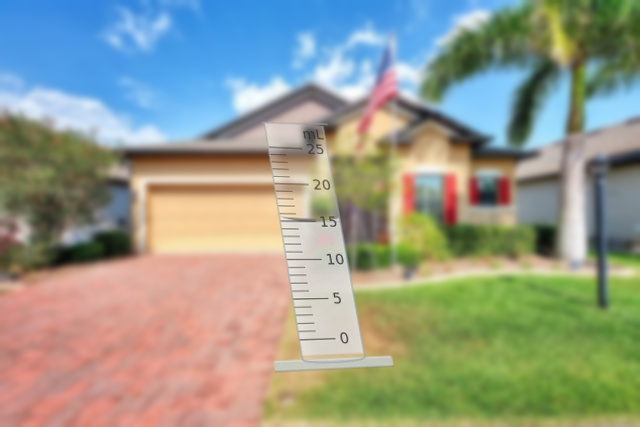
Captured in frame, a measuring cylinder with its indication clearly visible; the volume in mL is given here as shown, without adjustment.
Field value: 15 mL
